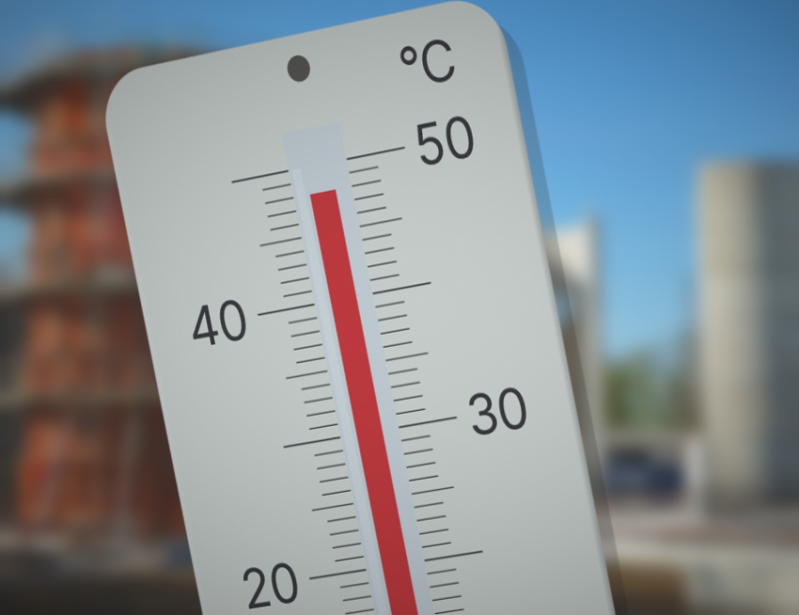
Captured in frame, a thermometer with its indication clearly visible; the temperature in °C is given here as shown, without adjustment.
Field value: 48 °C
